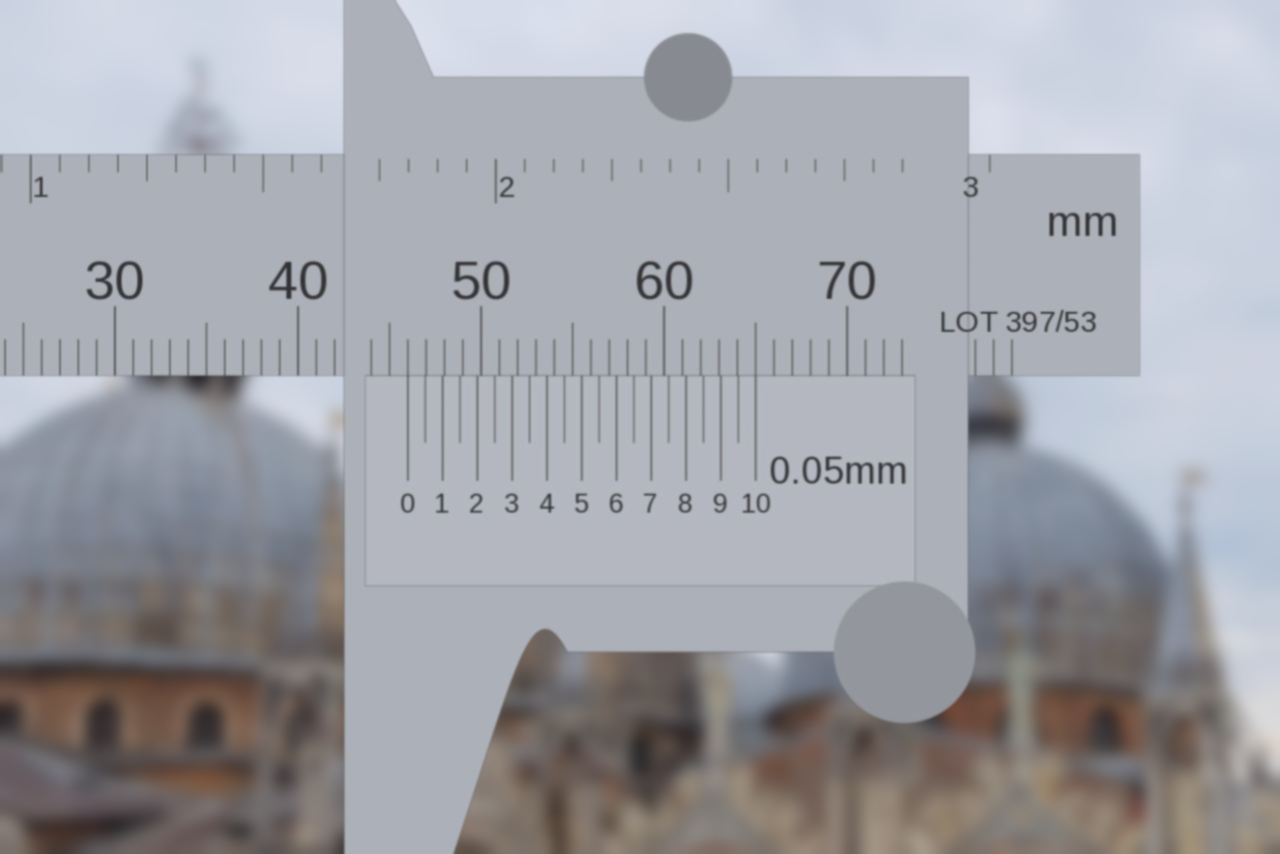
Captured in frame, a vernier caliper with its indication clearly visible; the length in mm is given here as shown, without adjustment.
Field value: 46.0 mm
